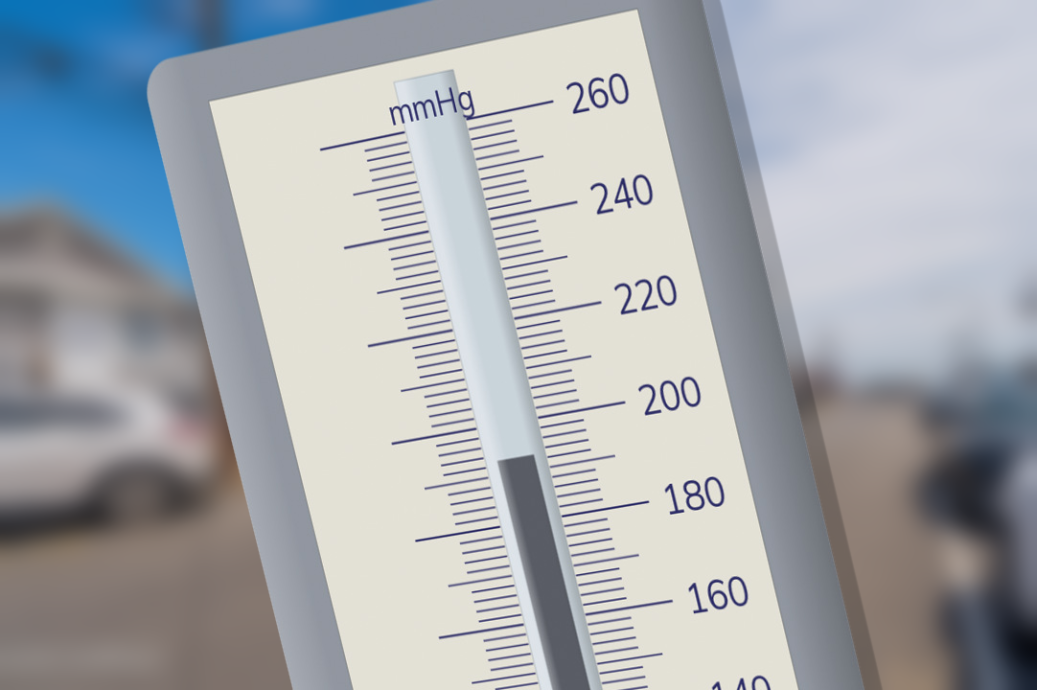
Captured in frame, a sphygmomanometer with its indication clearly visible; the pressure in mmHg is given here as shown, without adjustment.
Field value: 193 mmHg
